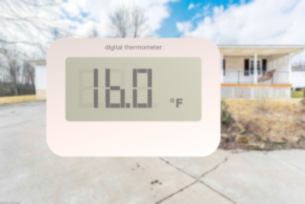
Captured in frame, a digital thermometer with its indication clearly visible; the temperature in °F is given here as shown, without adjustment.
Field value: 16.0 °F
